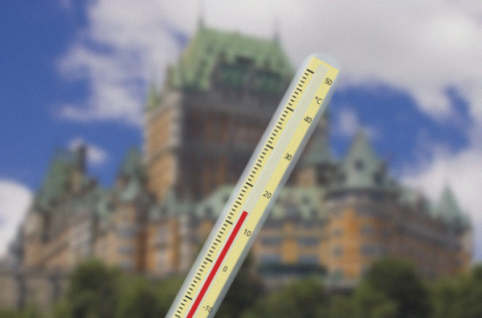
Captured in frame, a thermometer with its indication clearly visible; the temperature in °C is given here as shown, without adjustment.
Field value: 14 °C
